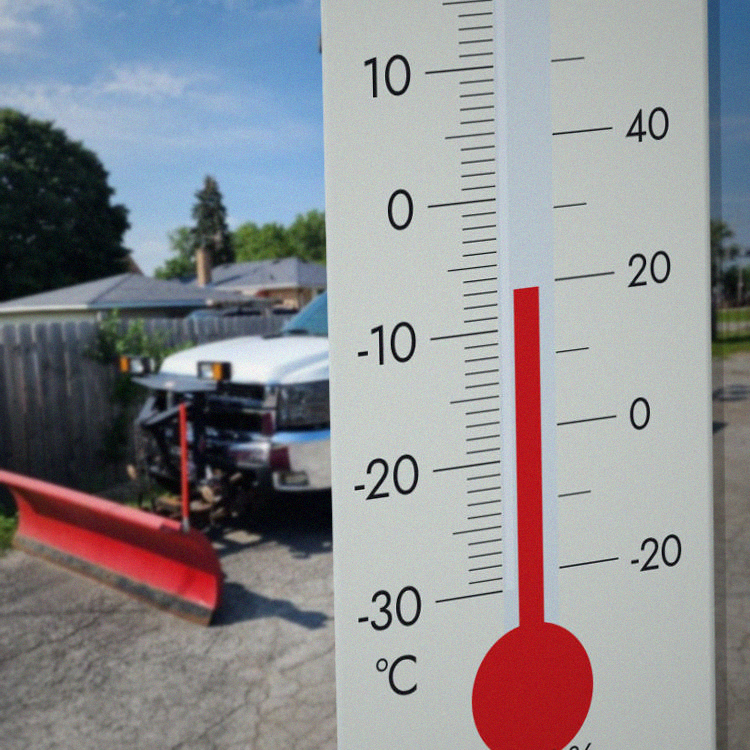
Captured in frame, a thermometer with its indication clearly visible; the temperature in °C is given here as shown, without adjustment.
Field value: -7 °C
